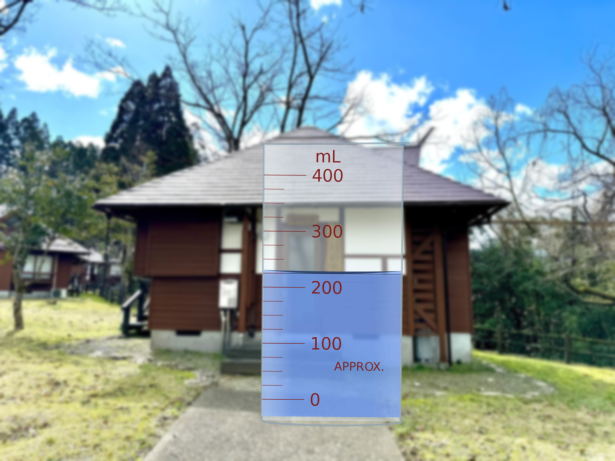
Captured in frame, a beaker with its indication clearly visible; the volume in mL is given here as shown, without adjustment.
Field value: 225 mL
